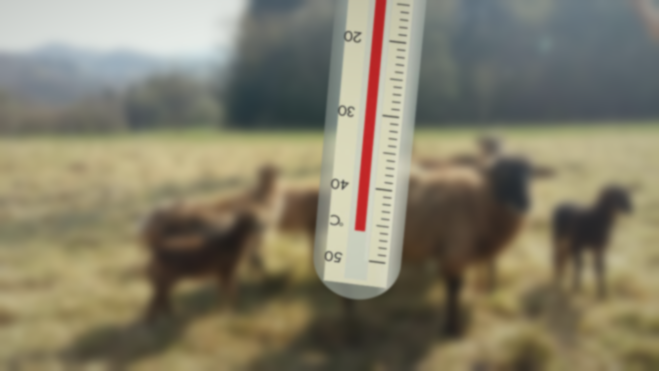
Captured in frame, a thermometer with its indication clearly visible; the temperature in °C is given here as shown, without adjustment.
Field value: 46 °C
